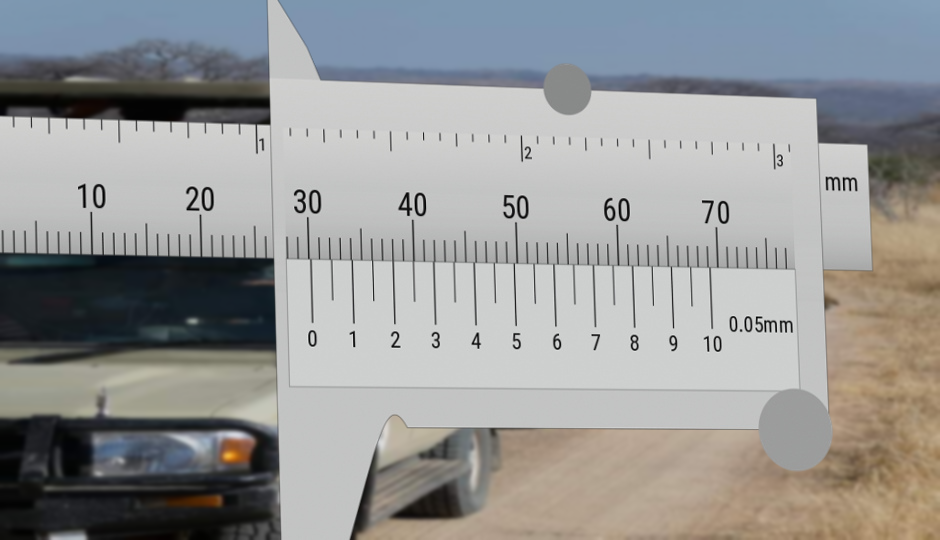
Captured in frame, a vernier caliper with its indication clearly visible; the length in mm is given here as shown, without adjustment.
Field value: 30.2 mm
